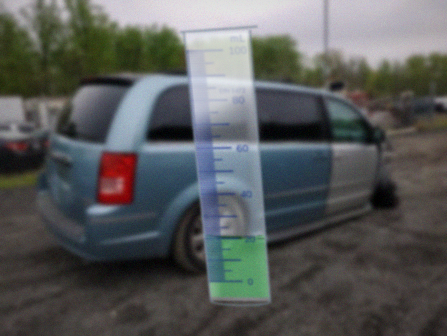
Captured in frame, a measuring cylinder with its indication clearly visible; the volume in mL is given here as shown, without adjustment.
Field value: 20 mL
